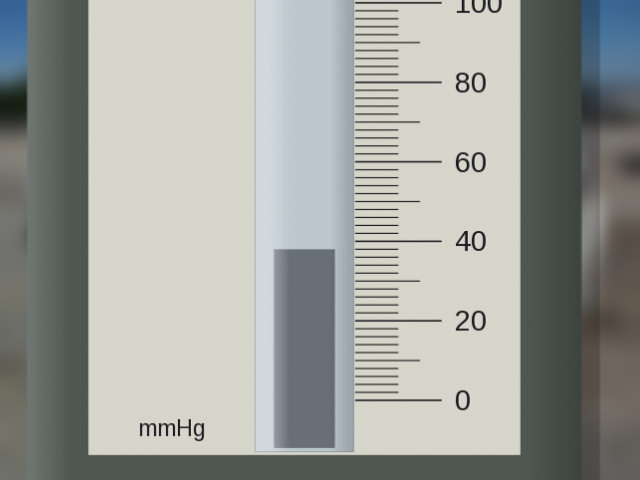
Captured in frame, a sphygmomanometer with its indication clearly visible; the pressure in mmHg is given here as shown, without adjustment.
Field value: 38 mmHg
